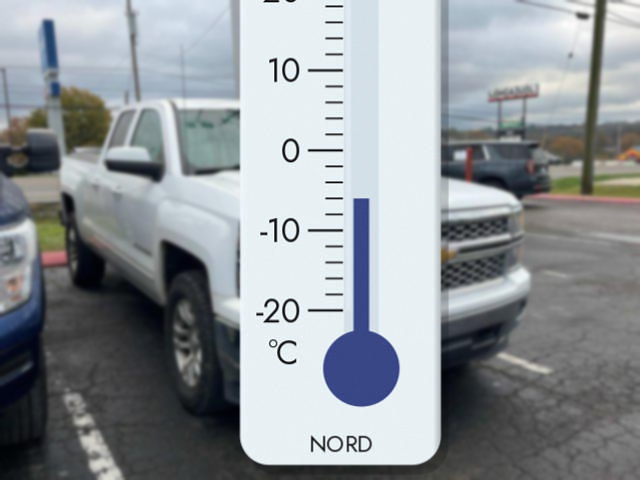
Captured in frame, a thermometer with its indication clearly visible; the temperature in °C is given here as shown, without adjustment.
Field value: -6 °C
